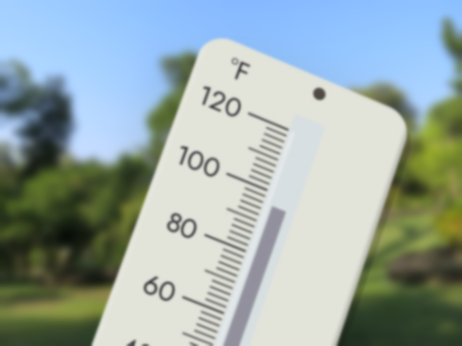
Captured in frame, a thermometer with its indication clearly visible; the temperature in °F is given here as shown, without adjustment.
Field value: 96 °F
